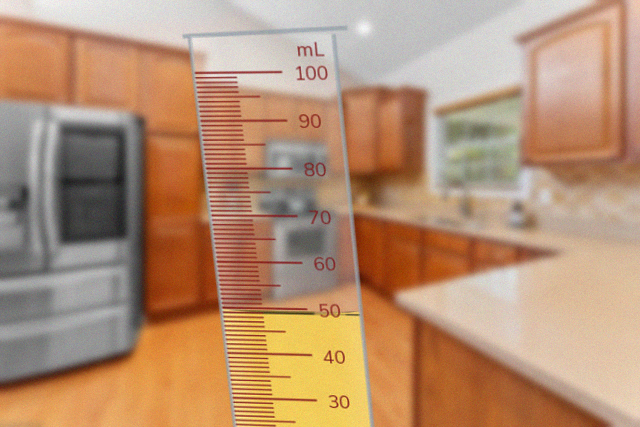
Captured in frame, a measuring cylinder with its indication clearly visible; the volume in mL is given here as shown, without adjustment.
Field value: 49 mL
